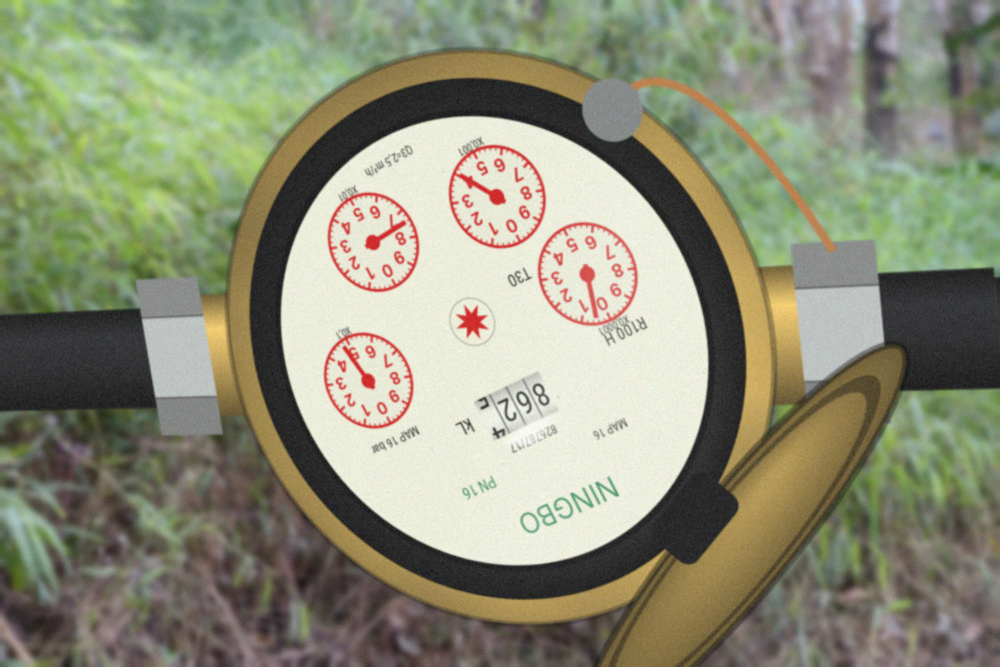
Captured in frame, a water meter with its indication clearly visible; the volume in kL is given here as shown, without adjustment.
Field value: 8624.4740 kL
